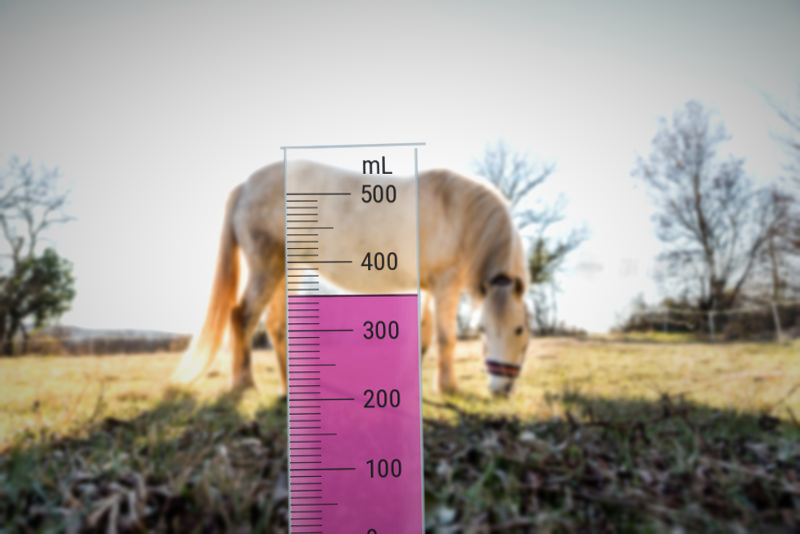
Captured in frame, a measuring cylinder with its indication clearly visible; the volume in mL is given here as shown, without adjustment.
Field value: 350 mL
